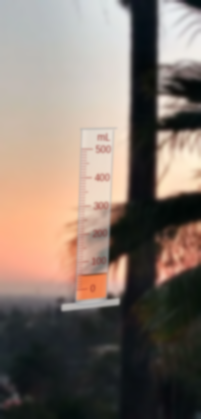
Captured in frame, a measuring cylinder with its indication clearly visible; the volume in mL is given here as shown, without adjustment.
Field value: 50 mL
